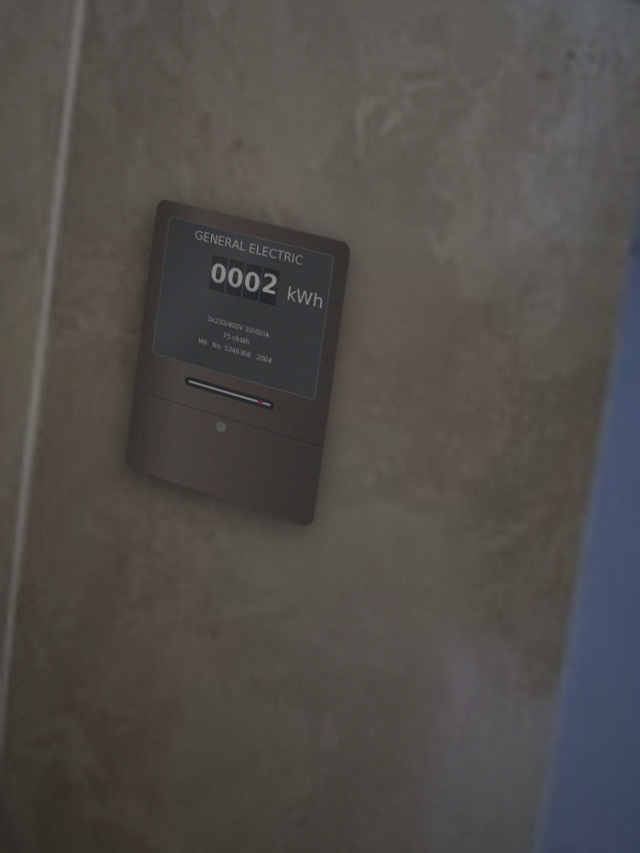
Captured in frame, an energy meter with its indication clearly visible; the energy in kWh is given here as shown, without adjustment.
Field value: 2 kWh
